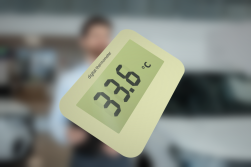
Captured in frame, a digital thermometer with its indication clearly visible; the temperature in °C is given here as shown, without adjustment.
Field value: 33.6 °C
